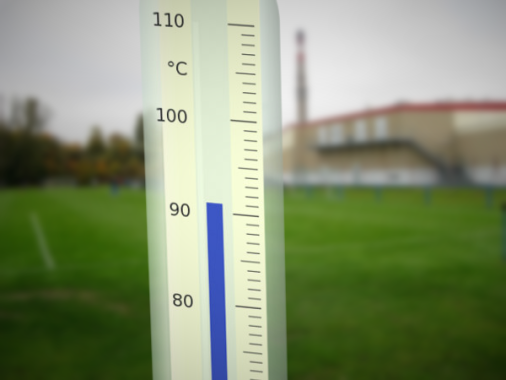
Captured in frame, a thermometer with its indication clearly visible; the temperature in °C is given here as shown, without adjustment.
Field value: 91 °C
